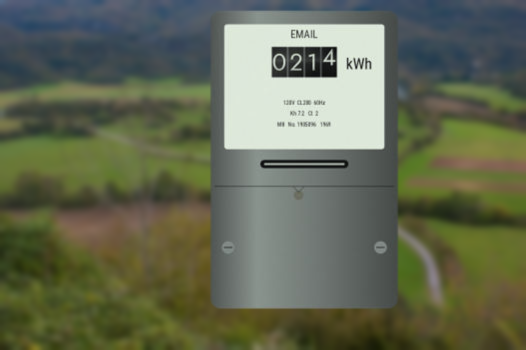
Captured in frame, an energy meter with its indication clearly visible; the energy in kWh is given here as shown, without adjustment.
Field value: 214 kWh
